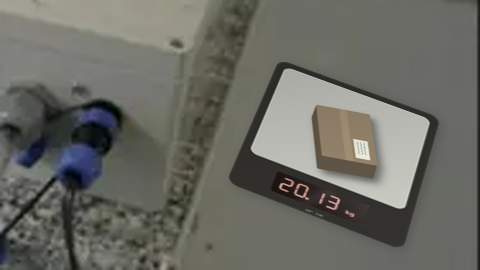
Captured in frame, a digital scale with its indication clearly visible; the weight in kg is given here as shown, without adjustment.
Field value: 20.13 kg
